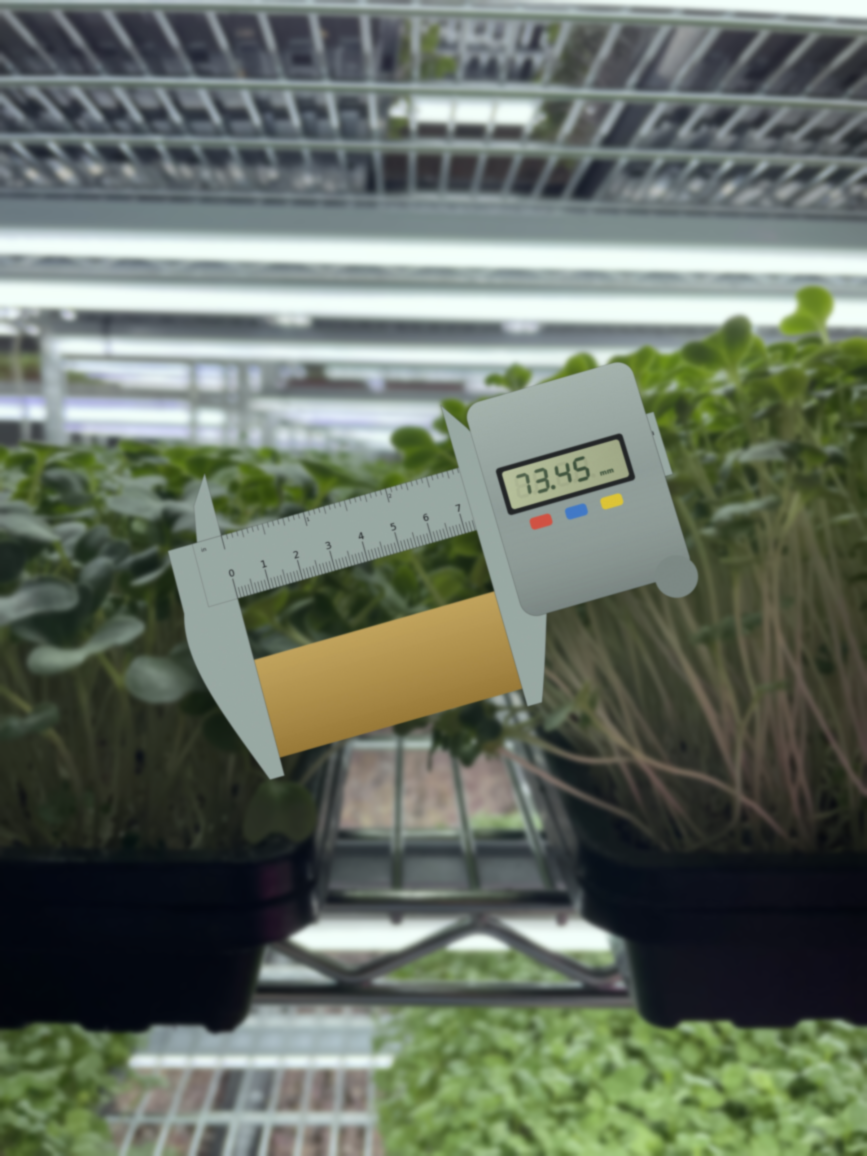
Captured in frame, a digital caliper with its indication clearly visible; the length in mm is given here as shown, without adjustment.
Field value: 73.45 mm
